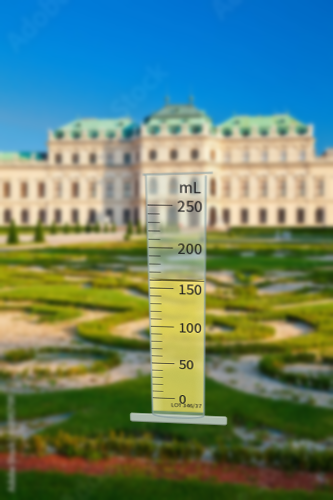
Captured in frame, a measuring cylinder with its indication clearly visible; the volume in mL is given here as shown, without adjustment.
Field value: 160 mL
